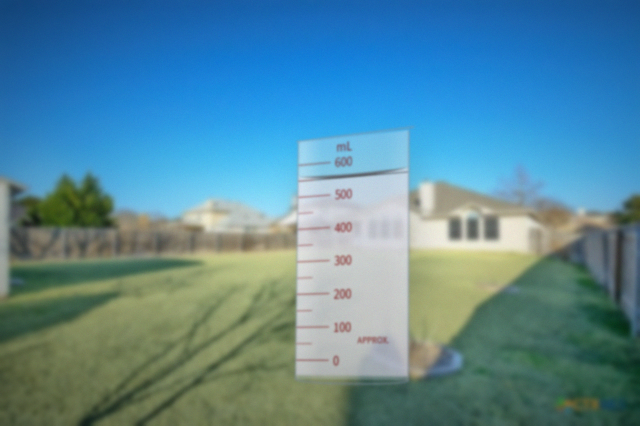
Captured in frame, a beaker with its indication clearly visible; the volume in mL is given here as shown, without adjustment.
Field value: 550 mL
